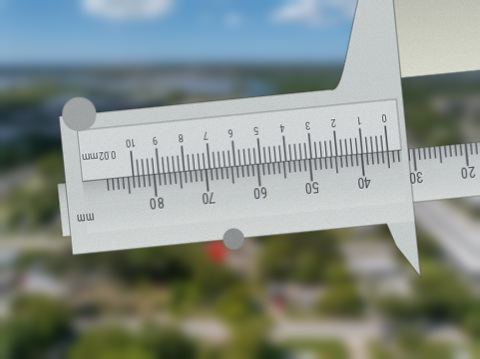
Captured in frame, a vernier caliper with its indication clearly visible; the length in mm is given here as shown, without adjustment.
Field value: 35.0 mm
